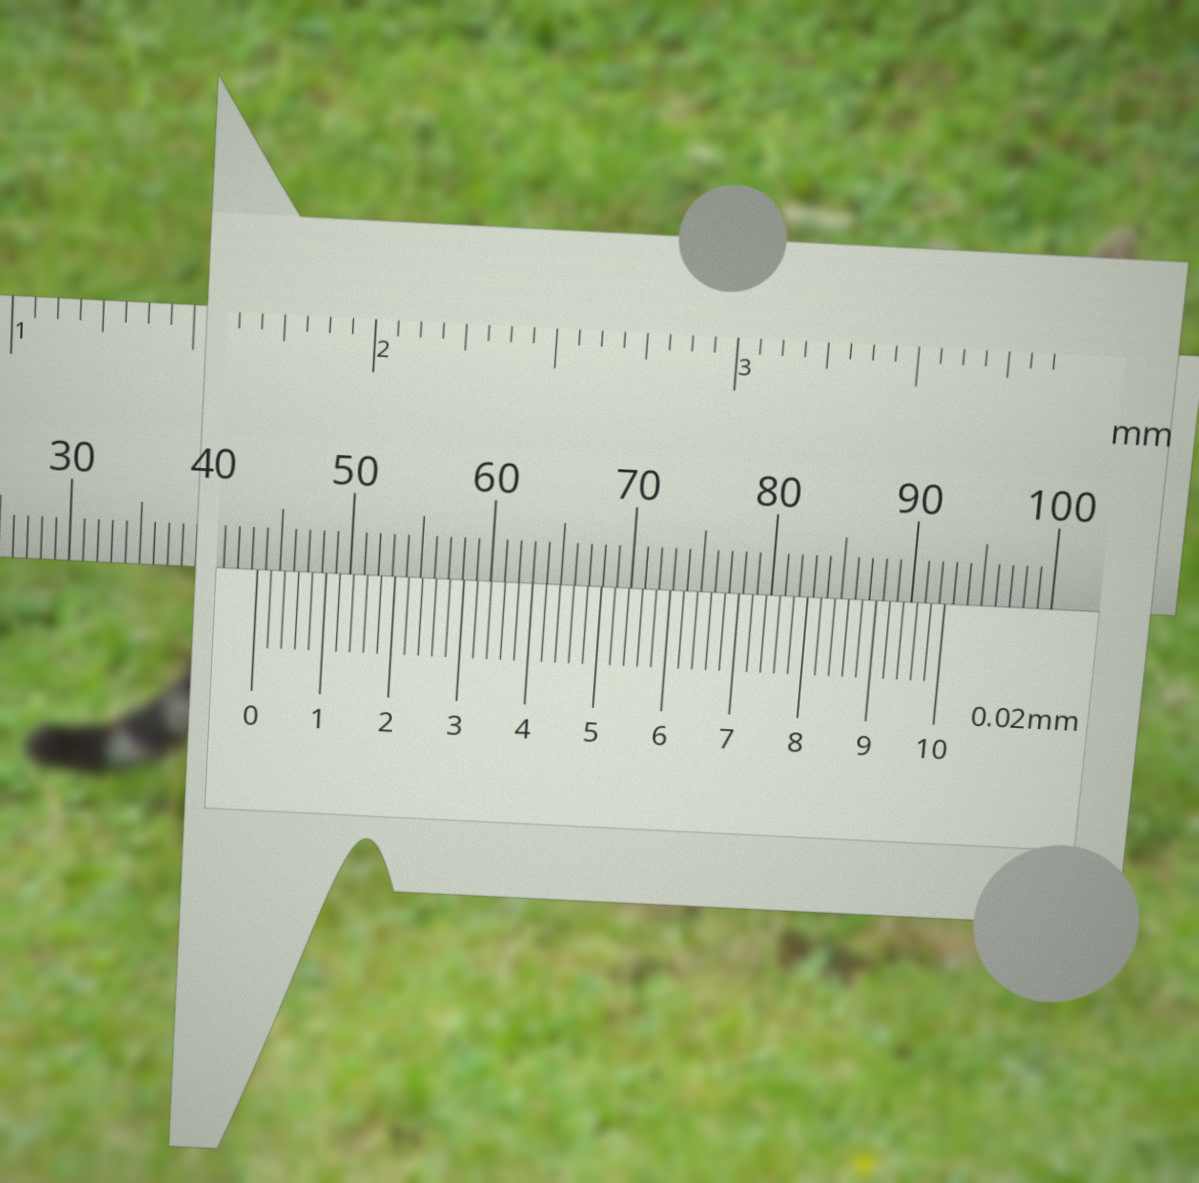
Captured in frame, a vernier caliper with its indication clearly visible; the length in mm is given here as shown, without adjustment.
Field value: 43.4 mm
